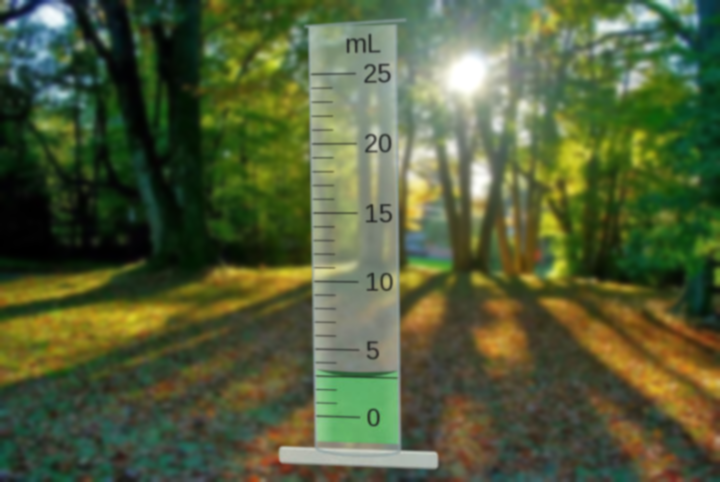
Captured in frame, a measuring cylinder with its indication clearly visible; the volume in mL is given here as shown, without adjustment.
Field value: 3 mL
